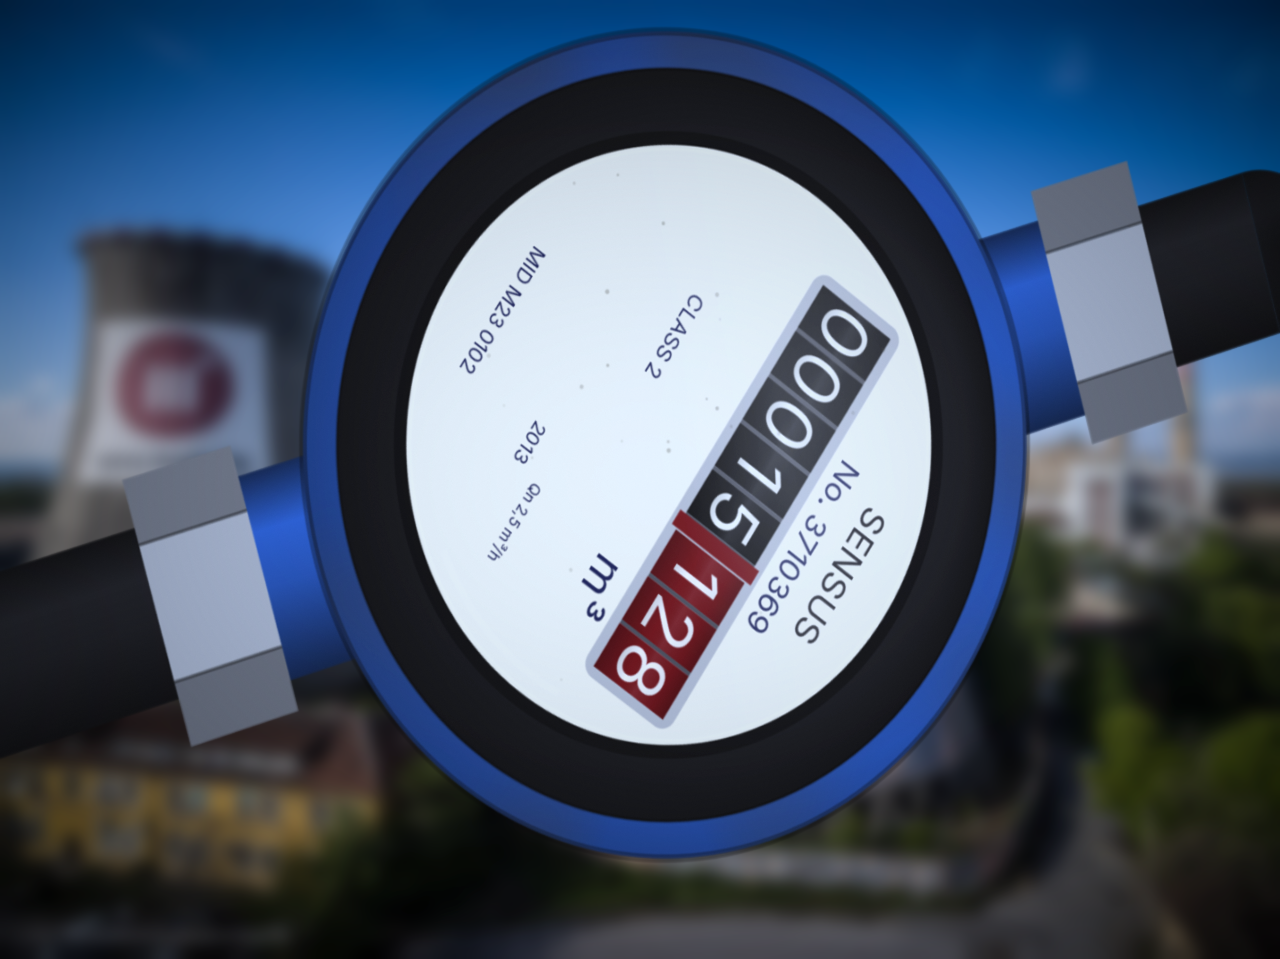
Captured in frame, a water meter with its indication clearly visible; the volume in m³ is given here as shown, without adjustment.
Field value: 15.128 m³
